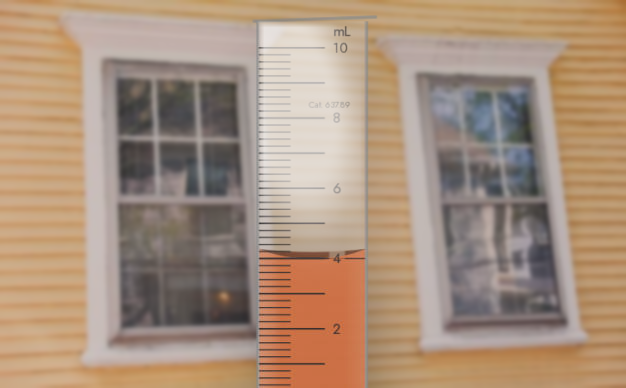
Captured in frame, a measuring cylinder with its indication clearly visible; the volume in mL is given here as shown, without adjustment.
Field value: 4 mL
